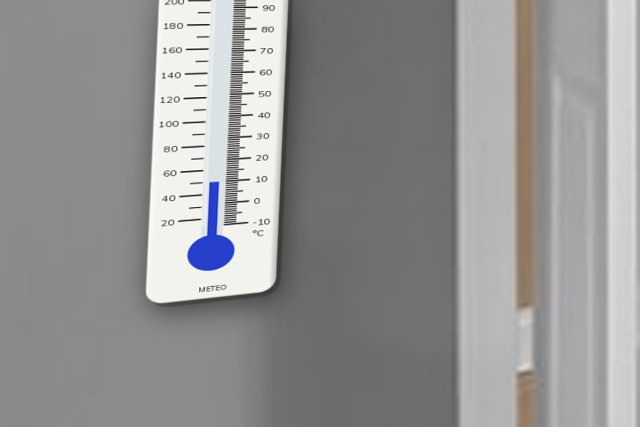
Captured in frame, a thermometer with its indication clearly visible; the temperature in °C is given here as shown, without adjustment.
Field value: 10 °C
